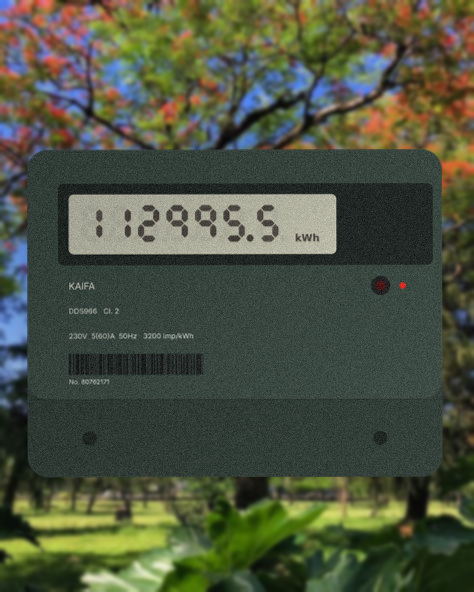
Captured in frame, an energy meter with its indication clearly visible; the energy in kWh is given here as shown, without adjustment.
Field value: 112995.5 kWh
